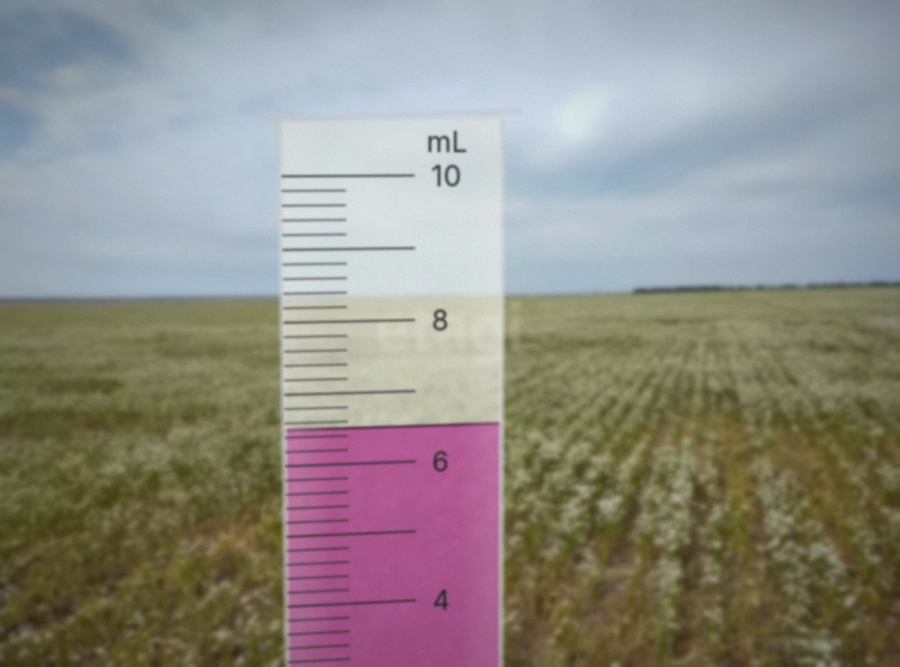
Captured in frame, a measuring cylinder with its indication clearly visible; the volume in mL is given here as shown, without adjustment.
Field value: 6.5 mL
